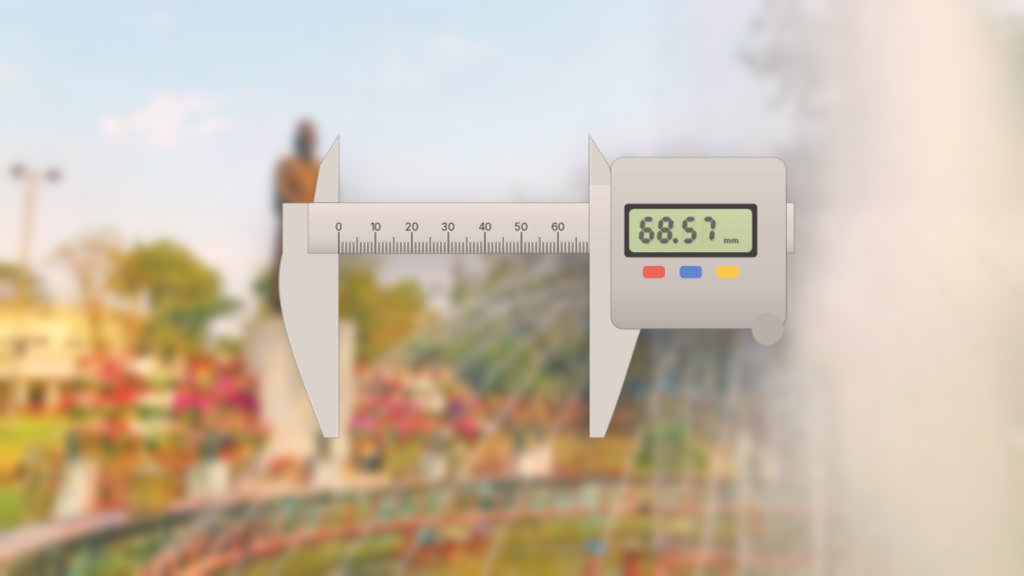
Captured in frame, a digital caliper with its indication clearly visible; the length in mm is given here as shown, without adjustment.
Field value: 68.57 mm
